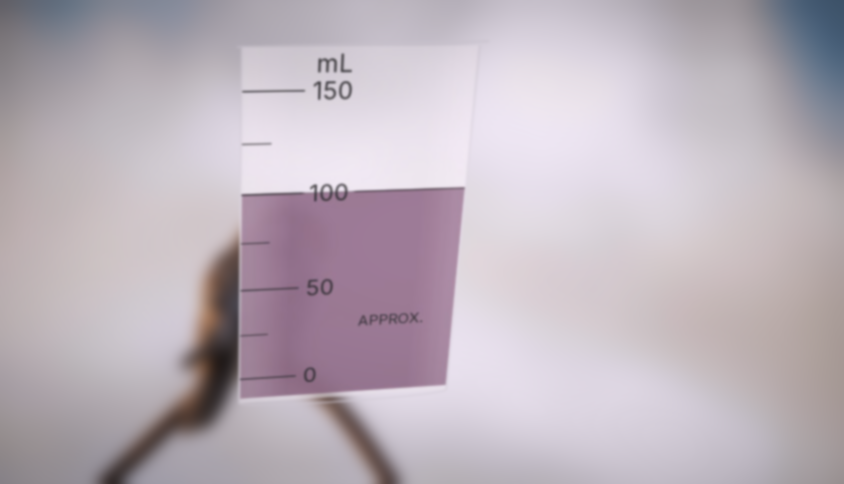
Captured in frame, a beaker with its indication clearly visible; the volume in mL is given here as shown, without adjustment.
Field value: 100 mL
